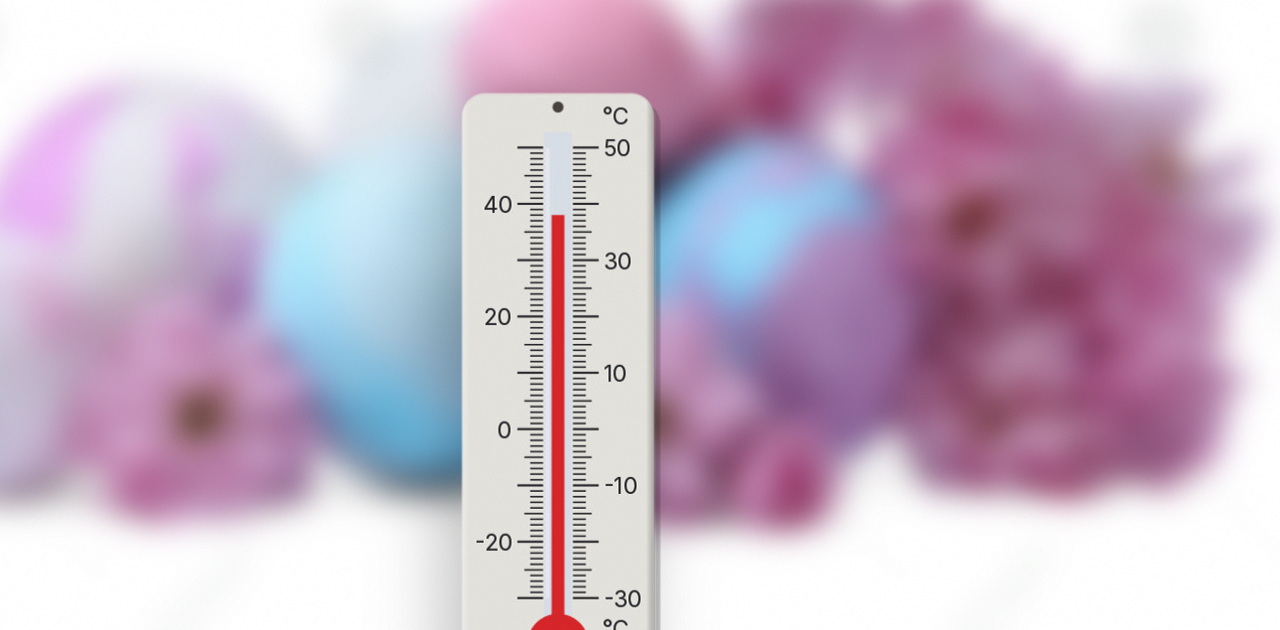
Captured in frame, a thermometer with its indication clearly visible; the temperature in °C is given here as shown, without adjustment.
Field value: 38 °C
